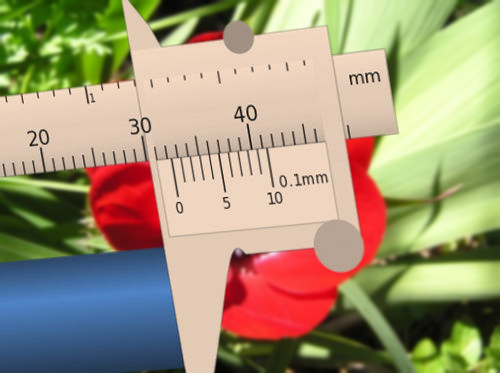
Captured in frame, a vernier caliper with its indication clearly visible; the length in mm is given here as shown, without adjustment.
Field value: 32.4 mm
